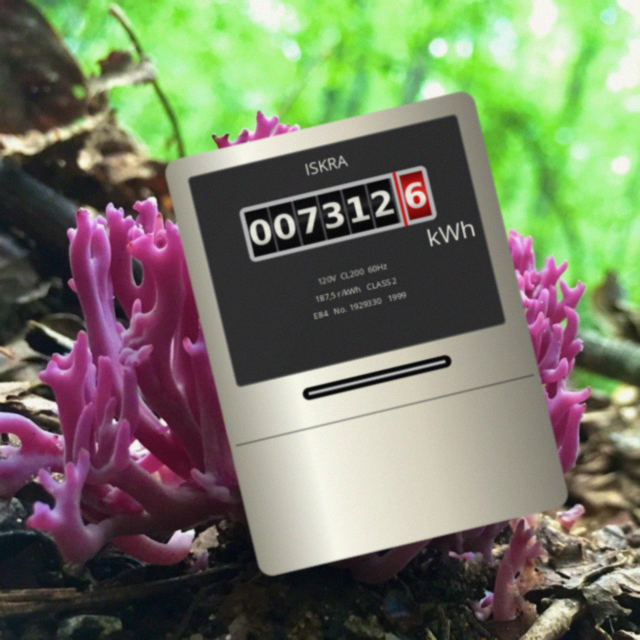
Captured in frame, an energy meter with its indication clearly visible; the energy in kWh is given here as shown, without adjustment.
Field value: 7312.6 kWh
